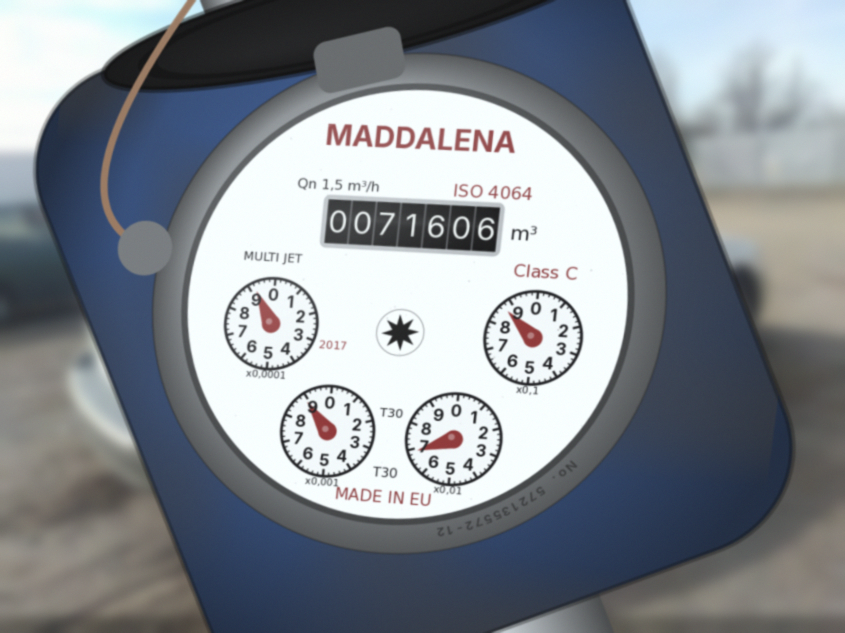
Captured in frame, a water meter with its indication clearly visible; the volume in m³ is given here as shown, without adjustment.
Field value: 71606.8689 m³
